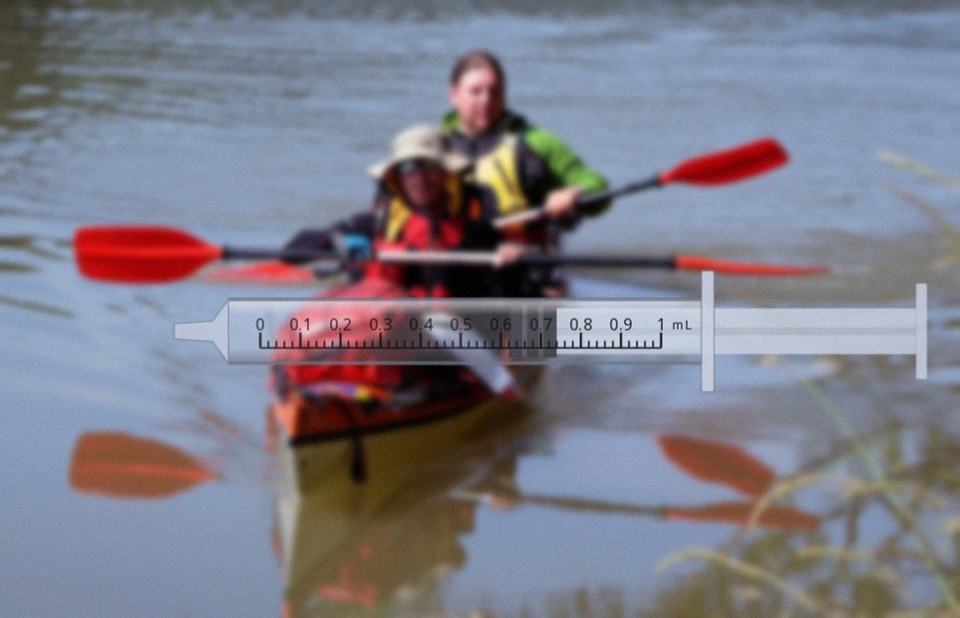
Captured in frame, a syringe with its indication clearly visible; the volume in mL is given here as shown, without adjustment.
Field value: 0.62 mL
